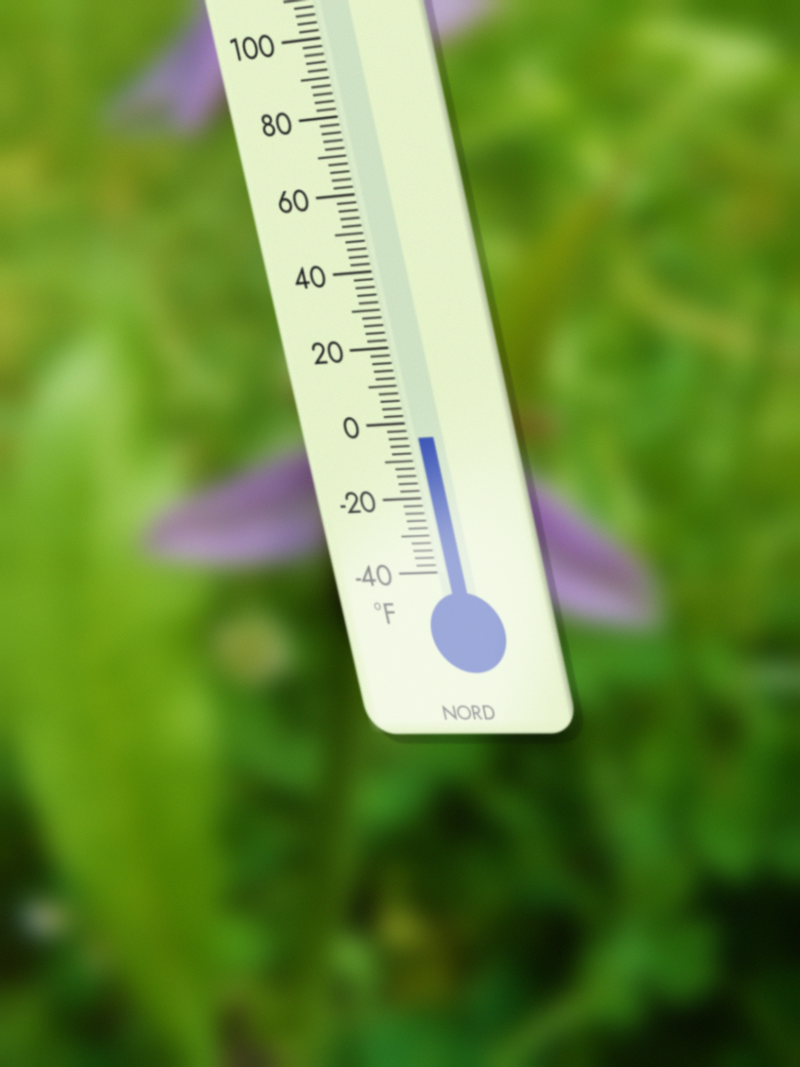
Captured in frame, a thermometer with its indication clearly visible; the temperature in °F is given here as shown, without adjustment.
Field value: -4 °F
